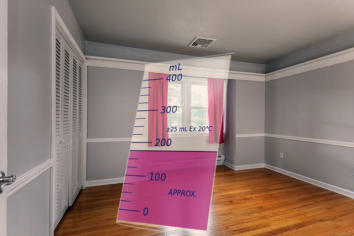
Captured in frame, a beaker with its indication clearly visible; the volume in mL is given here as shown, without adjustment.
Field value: 175 mL
